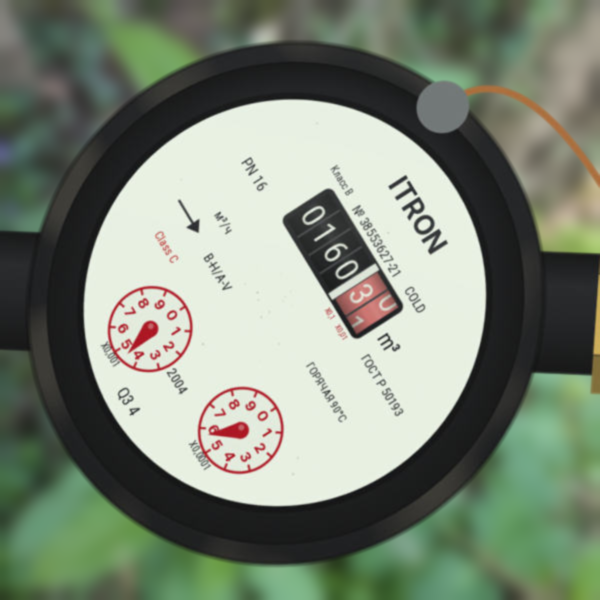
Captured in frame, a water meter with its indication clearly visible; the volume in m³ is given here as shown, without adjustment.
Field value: 160.3045 m³
